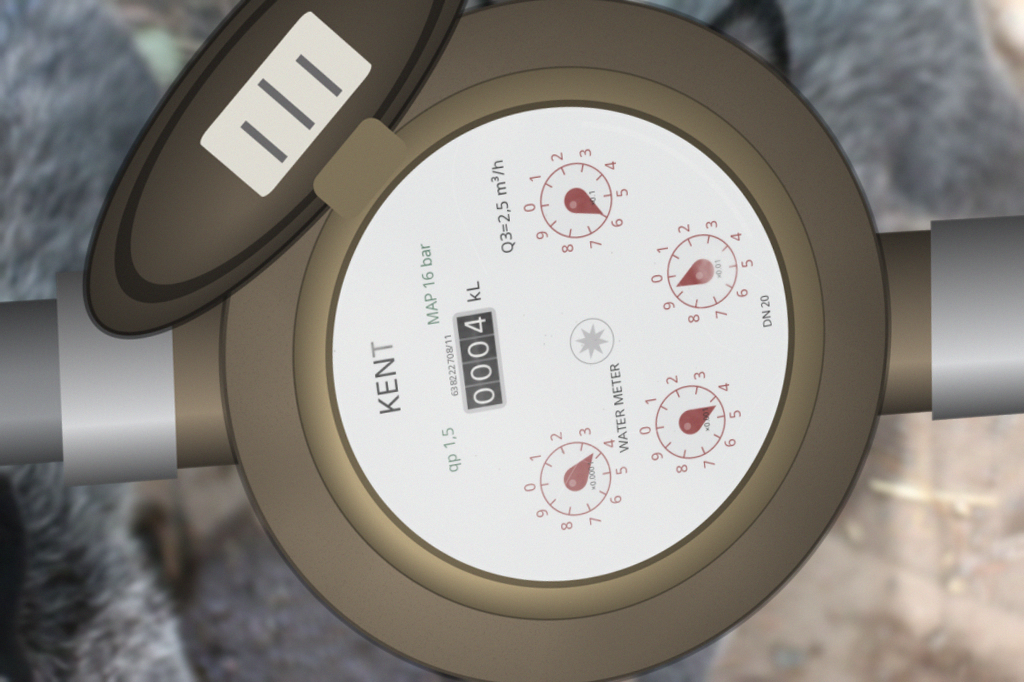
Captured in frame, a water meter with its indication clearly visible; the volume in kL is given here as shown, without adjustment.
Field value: 4.5943 kL
